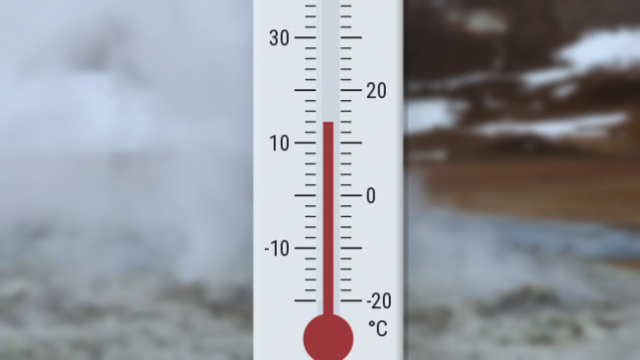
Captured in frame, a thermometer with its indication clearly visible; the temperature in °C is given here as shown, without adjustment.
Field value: 14 °C
